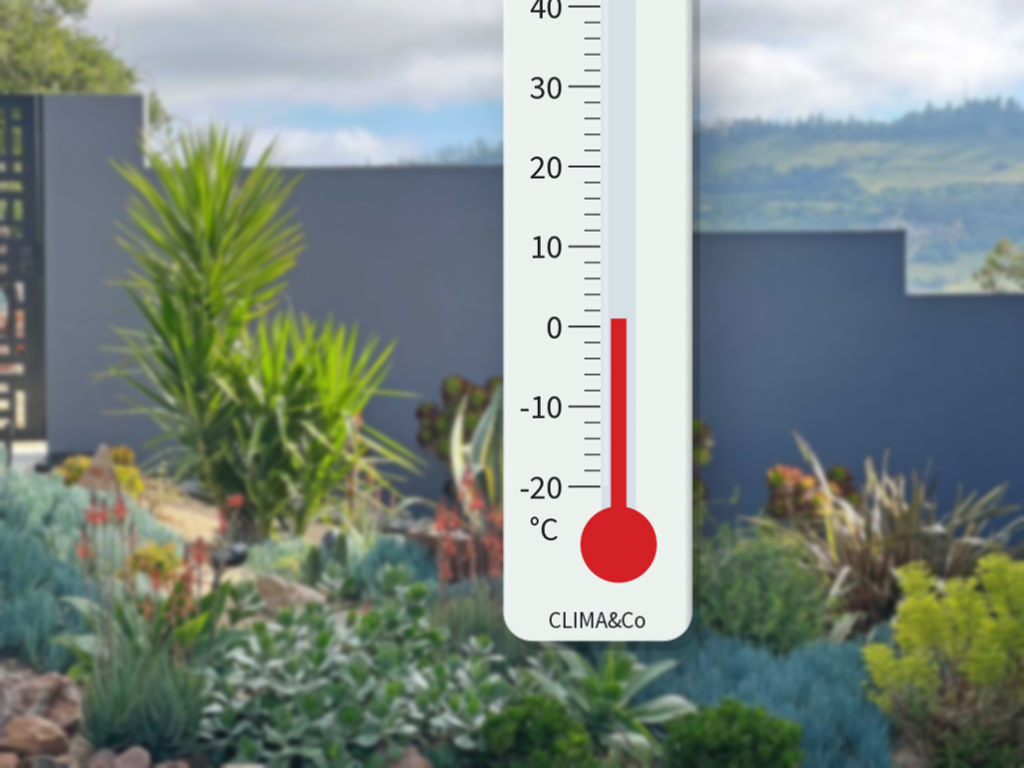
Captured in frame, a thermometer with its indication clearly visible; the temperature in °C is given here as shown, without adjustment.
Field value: 1 °C
